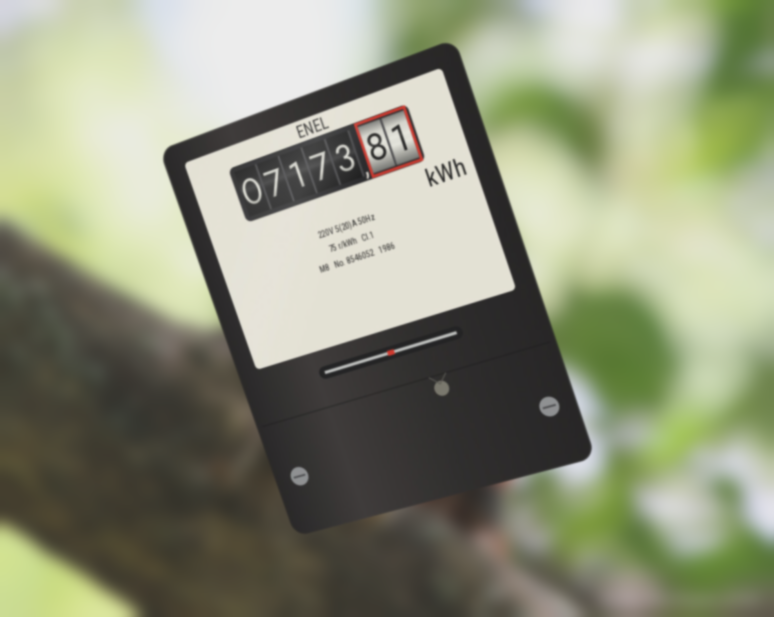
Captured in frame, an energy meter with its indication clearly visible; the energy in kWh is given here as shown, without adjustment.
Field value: 7173.81 kWh
